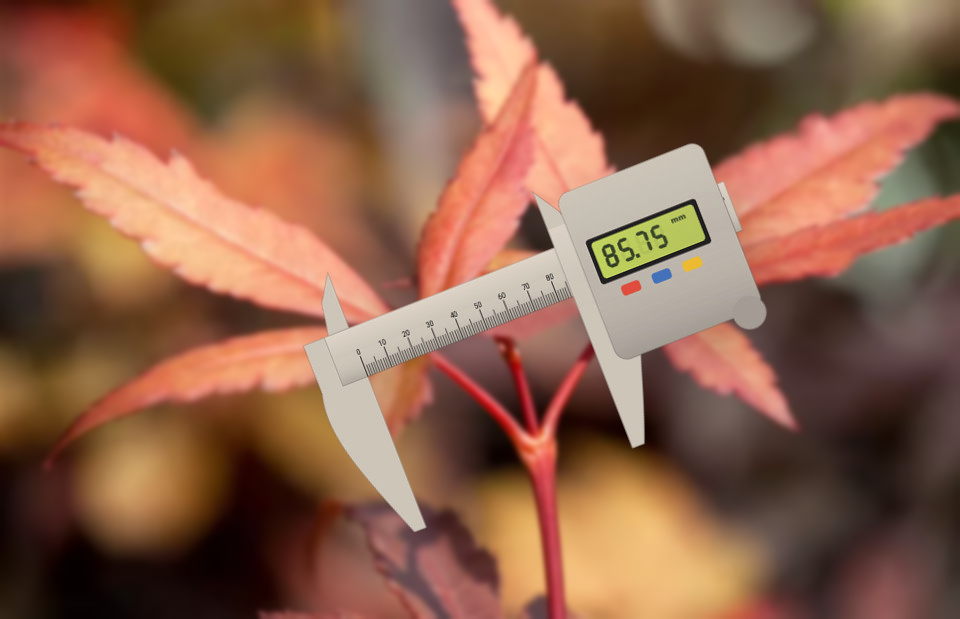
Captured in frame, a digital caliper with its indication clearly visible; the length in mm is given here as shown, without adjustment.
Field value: 85.75 mm
